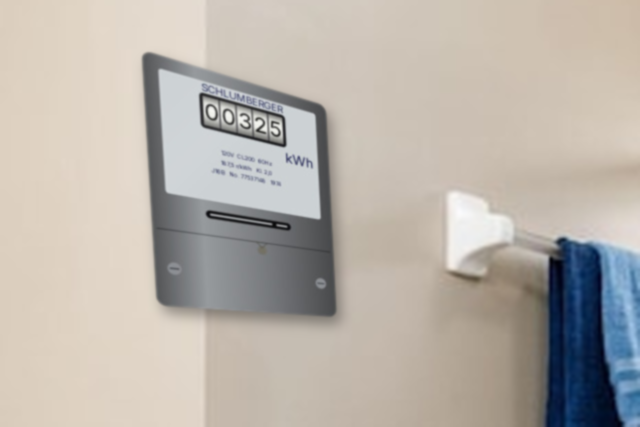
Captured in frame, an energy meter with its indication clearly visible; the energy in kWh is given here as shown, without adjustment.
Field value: 325 kWh
